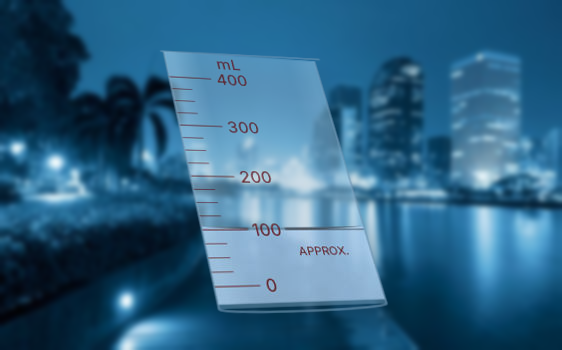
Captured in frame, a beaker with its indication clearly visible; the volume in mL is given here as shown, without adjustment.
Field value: 100 mL
